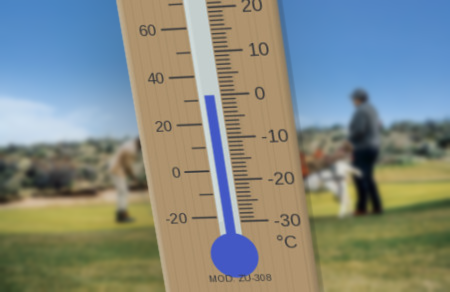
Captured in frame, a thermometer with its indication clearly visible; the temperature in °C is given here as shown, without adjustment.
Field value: 0 °C
